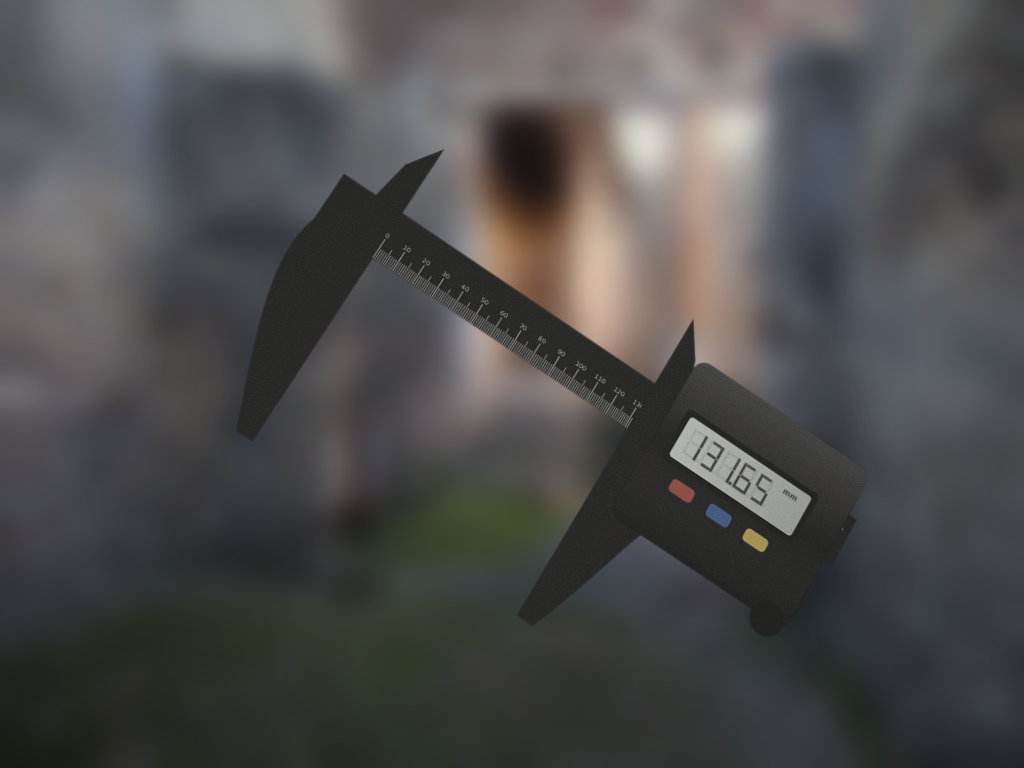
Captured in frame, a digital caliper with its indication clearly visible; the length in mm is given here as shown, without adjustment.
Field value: 131.65 mm
